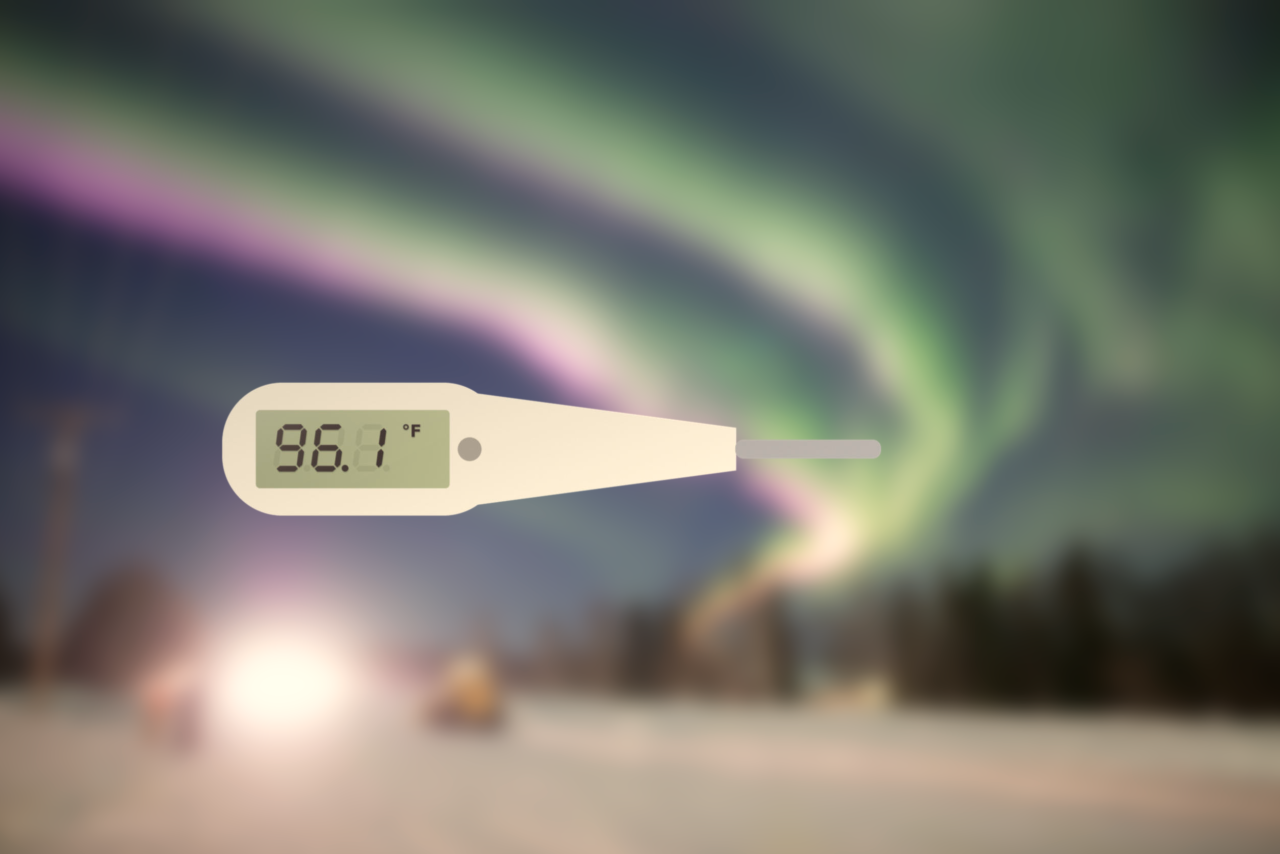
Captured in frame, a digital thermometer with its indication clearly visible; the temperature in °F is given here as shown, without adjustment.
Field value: 96.1 °F
